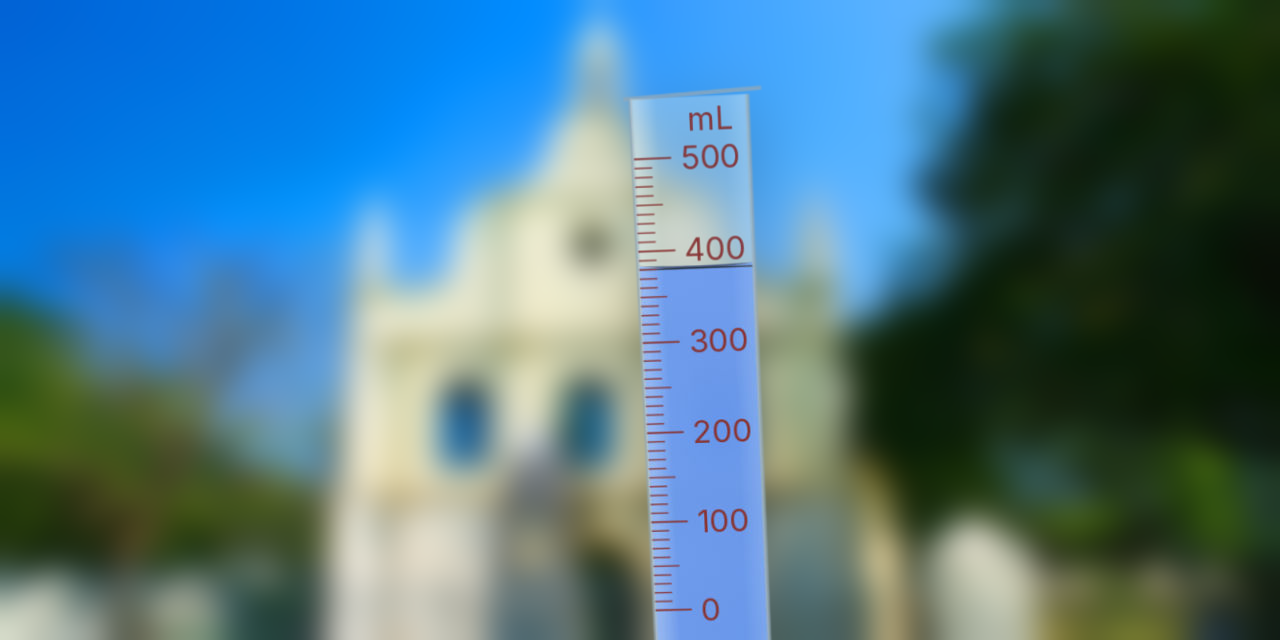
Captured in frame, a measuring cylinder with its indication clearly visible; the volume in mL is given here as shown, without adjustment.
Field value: 380 mL
